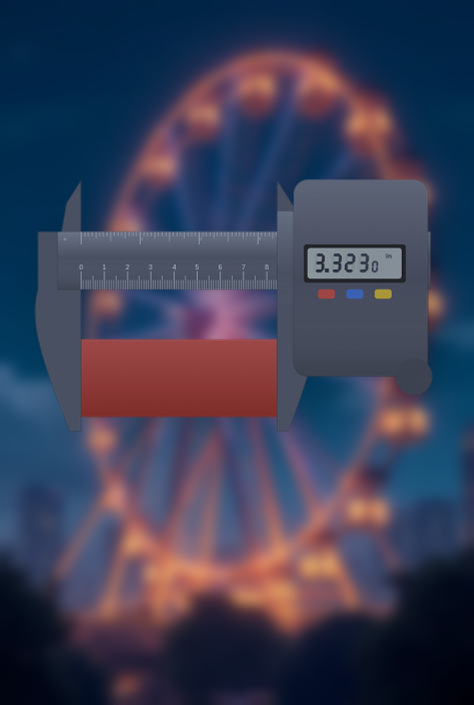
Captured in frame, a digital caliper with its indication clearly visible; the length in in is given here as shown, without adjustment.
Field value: 3.3230 in
